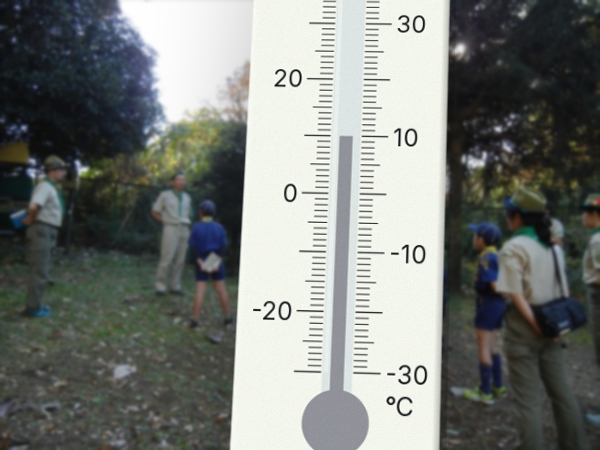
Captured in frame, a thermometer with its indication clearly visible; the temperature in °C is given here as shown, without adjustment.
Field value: 10 °C
